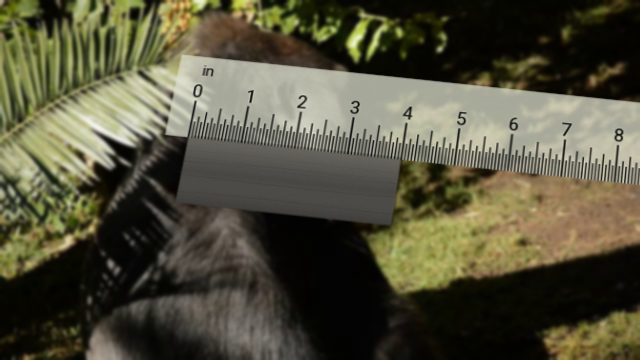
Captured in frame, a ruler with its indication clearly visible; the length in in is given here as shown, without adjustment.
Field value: 4 in
